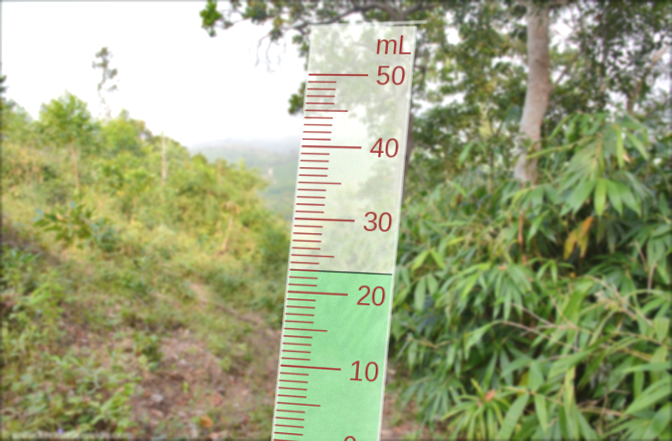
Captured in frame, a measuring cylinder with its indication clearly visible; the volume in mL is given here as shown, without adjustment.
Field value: 23 mL
